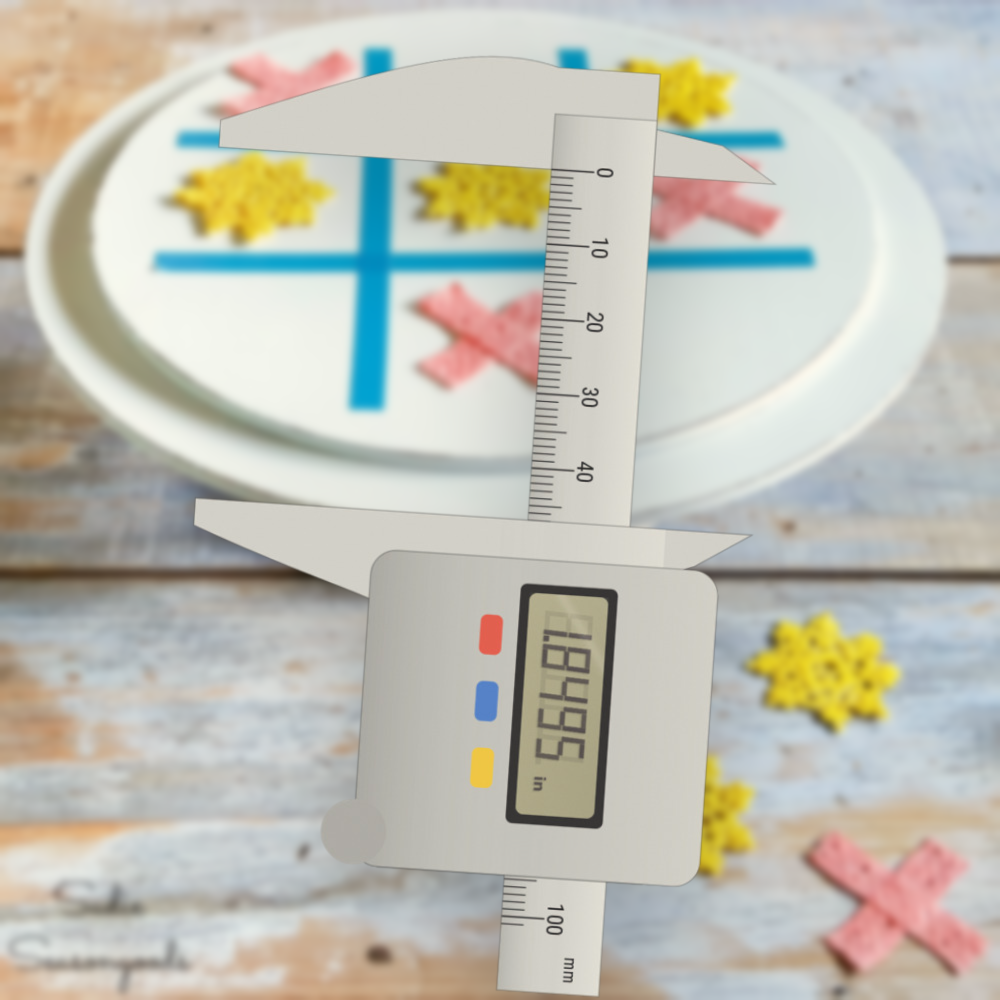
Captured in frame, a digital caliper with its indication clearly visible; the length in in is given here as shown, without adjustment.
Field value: 1.8495 in
